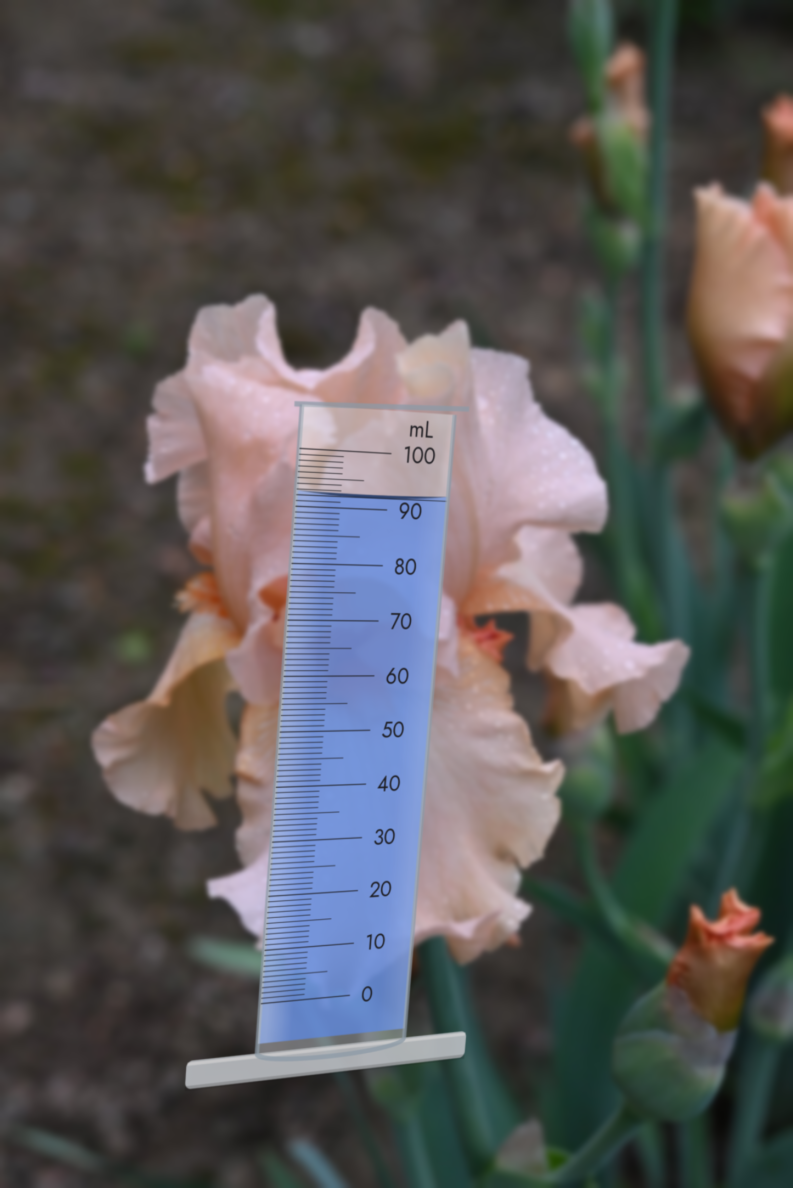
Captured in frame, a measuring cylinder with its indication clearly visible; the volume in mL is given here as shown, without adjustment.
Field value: 92 mL
